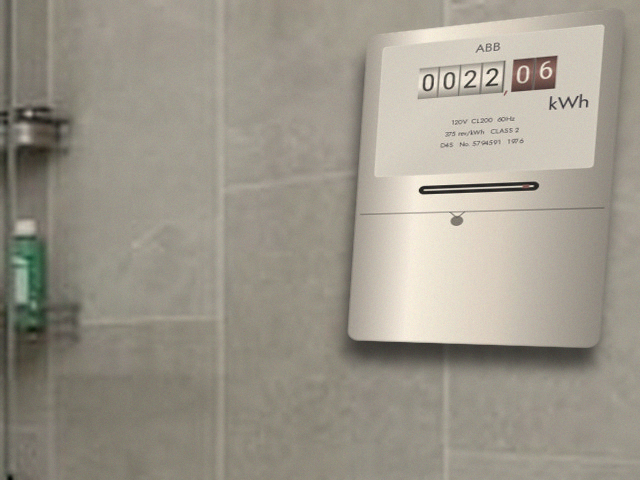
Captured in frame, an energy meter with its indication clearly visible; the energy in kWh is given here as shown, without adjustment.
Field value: 22.06 kWh
